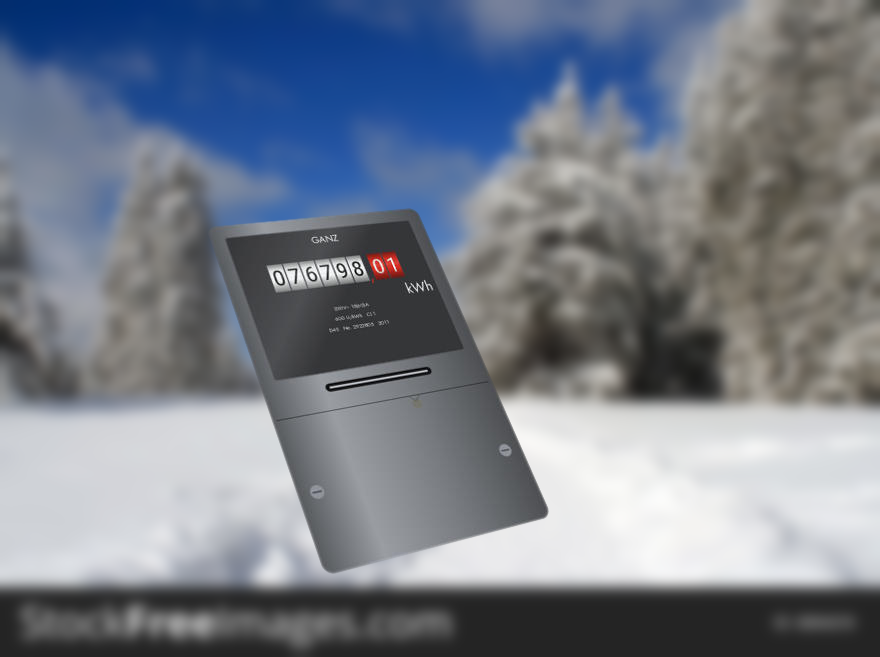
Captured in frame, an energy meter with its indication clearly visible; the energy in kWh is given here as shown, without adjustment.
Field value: 76798.01 kWh
